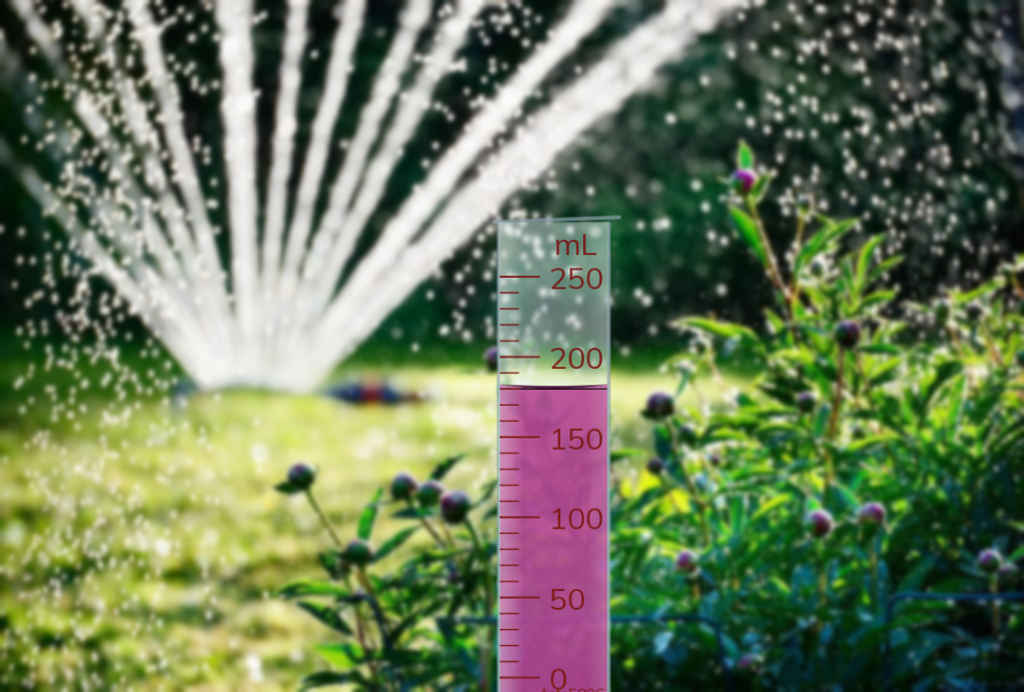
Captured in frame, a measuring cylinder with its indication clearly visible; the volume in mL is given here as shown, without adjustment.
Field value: 180 mL
